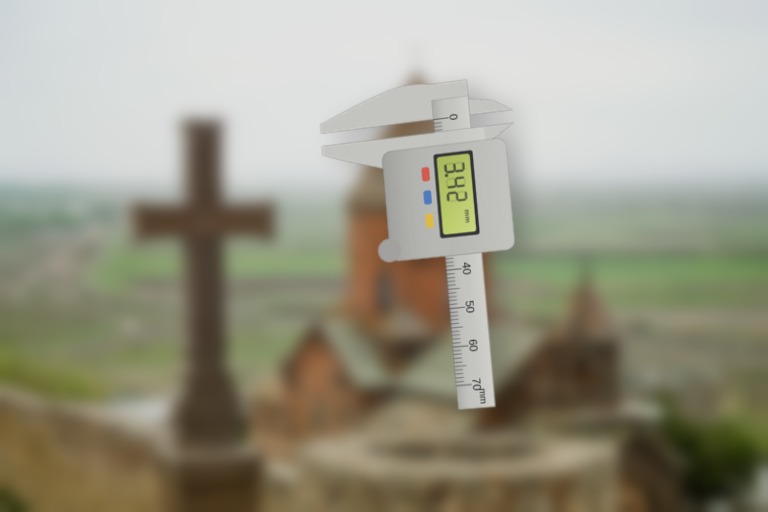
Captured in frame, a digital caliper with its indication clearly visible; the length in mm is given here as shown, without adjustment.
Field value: 3.42 mm
